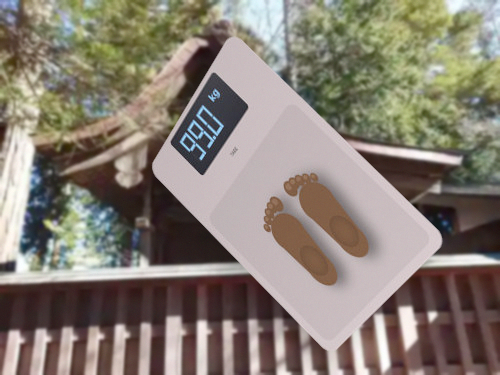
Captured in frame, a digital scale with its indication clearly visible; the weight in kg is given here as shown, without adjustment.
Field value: 99.0 kg
